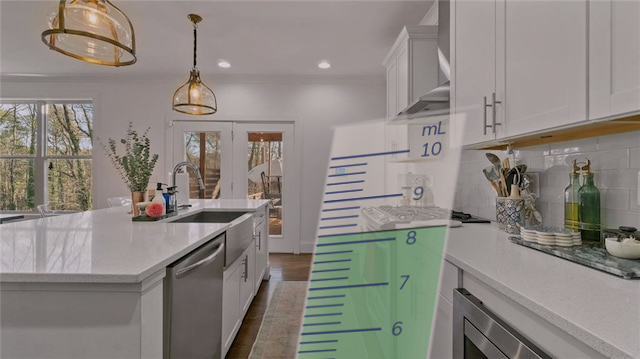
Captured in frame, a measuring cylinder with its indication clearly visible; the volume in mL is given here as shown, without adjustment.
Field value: 8.2 mL
